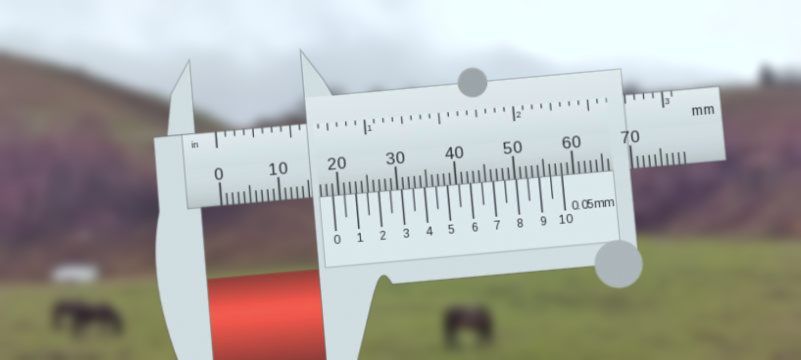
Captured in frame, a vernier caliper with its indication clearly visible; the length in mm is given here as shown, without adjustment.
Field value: 19.0 mm
